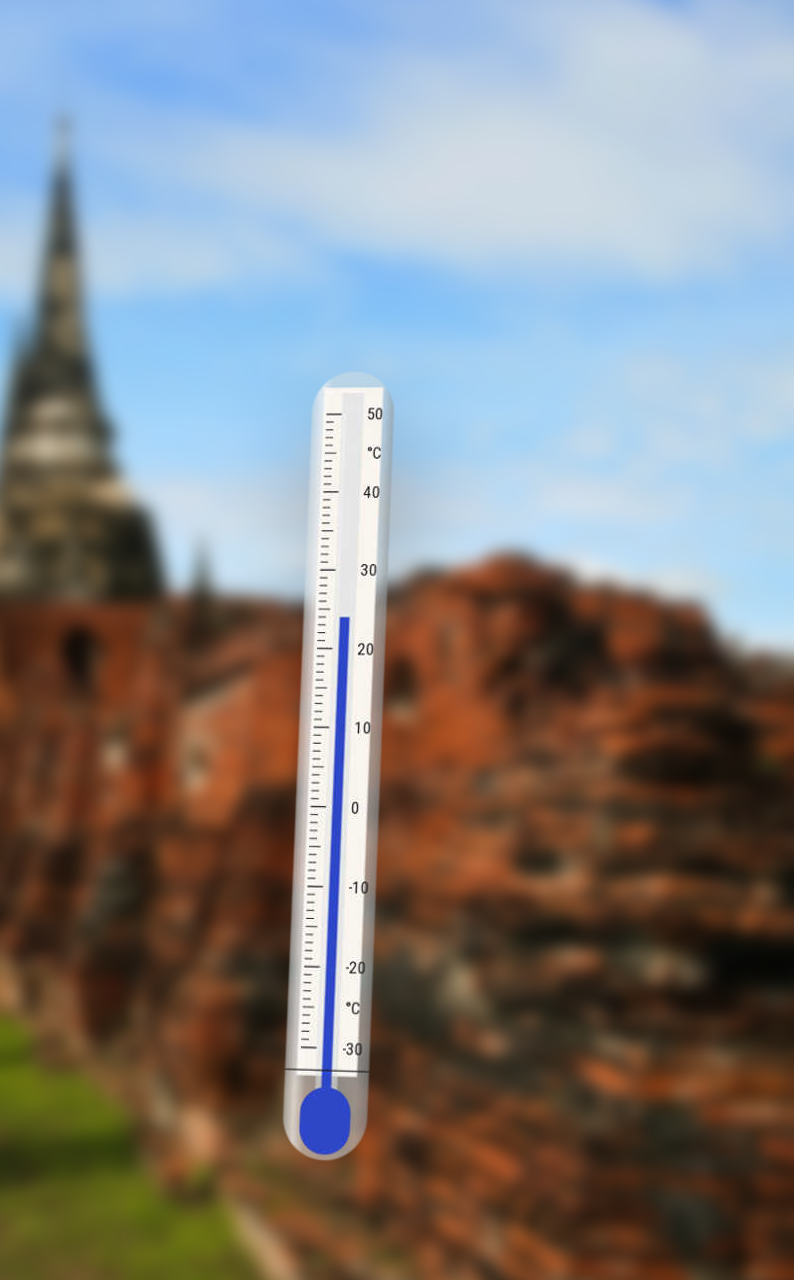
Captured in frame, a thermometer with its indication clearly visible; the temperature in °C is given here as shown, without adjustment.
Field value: 24 °C
